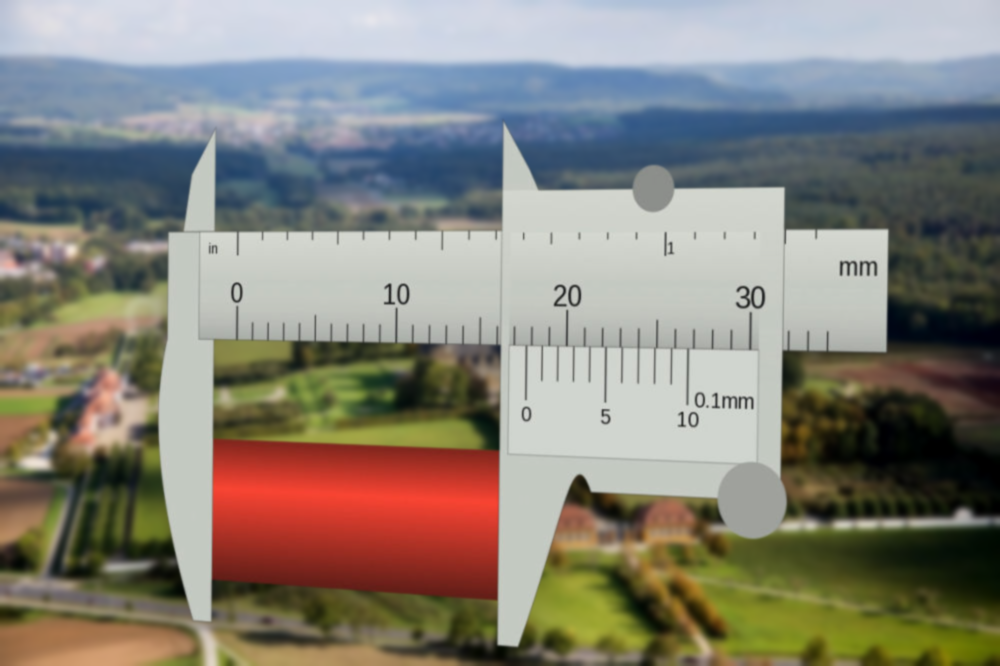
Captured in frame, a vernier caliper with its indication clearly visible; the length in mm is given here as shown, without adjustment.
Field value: 17.7 mm
